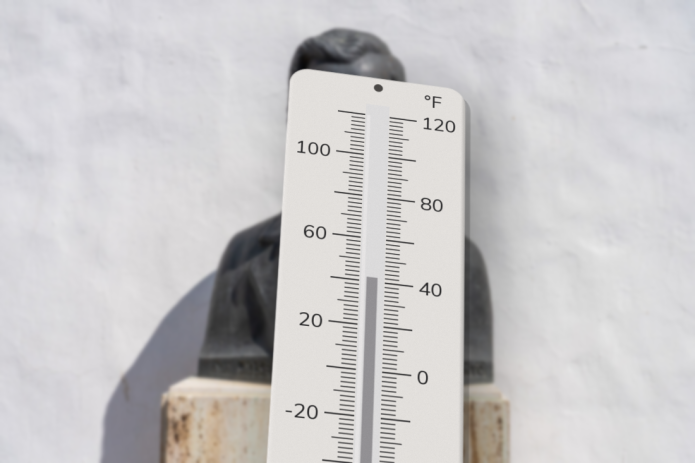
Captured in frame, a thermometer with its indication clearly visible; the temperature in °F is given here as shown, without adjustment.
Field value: 42 °F
